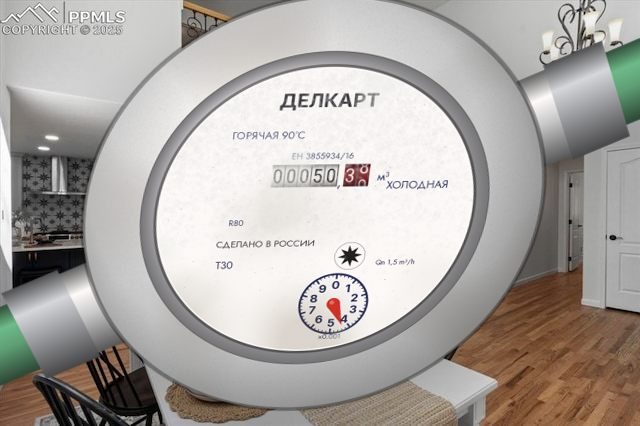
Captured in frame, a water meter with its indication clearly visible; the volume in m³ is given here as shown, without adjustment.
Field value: 50.384 m³
